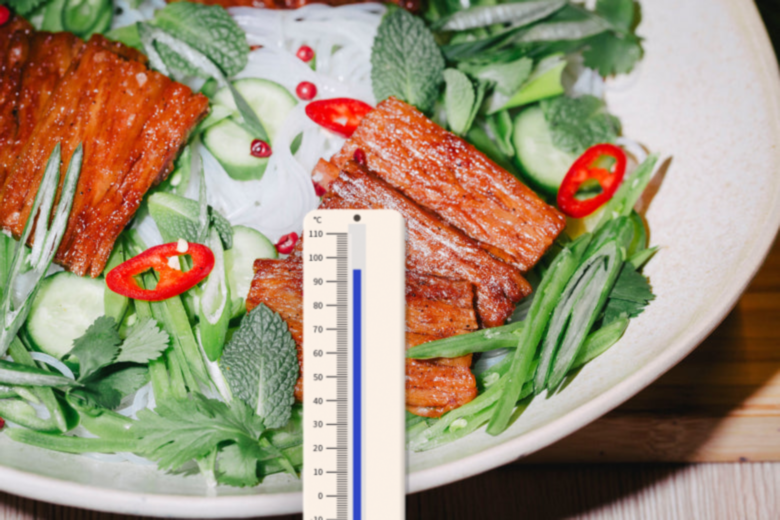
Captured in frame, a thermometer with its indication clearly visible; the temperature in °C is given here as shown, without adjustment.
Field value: 95 °C
